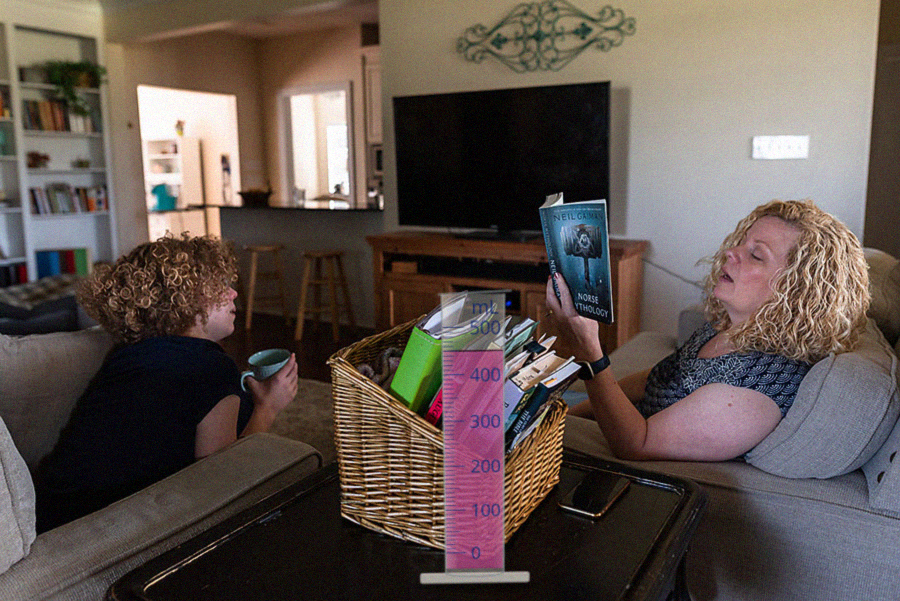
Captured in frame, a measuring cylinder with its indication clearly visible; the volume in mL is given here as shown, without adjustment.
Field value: 450 mL
